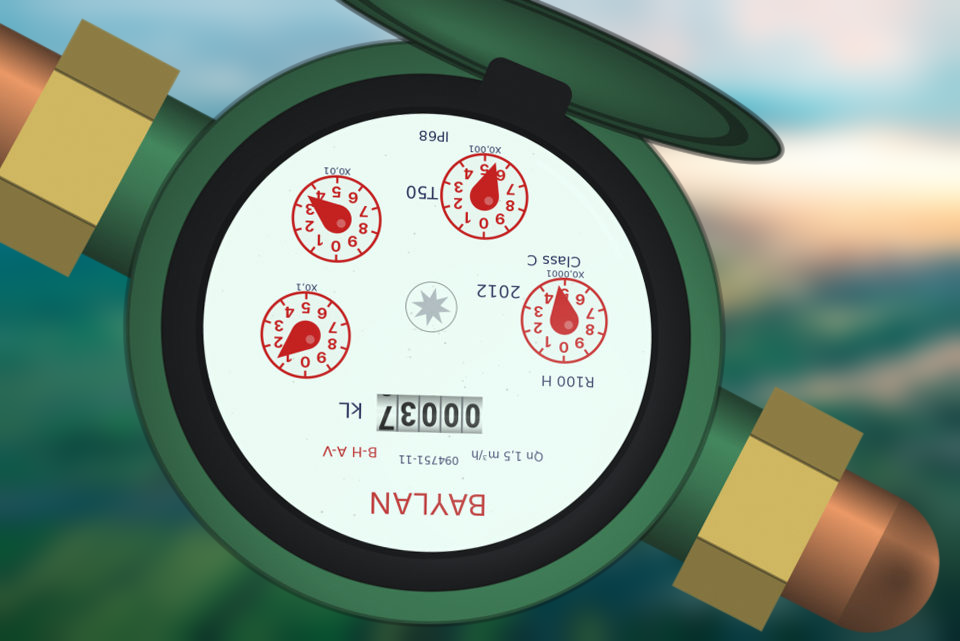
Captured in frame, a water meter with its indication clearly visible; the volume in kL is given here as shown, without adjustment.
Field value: 37.1354 kL
